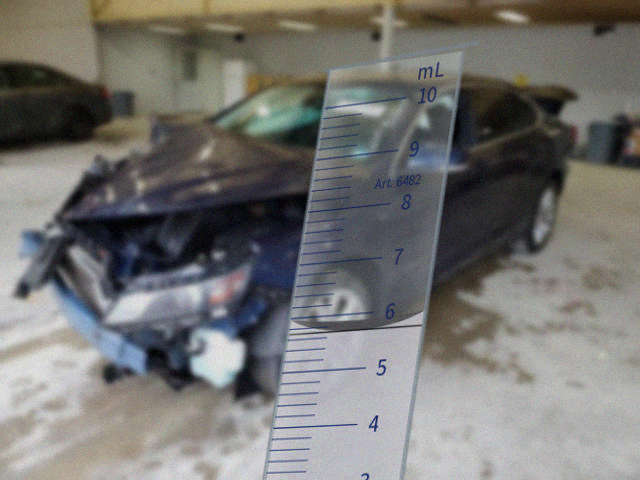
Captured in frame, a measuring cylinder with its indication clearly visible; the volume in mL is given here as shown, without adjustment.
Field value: 5.7 mL
